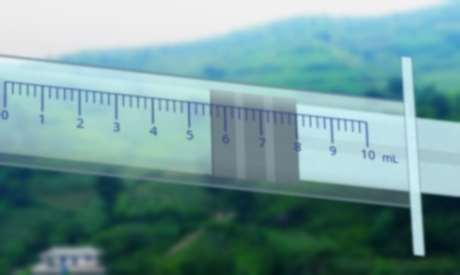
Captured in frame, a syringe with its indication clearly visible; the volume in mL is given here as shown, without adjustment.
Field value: 5.6 mL
